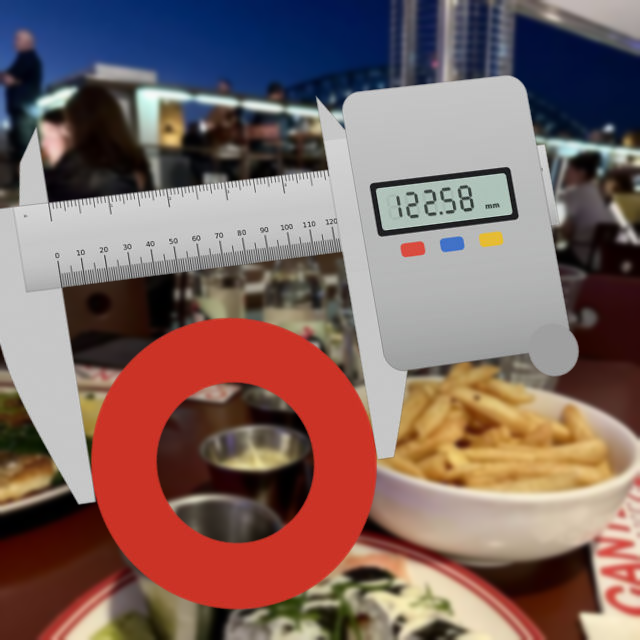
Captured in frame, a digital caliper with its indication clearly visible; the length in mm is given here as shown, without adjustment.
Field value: 122.58 mm
